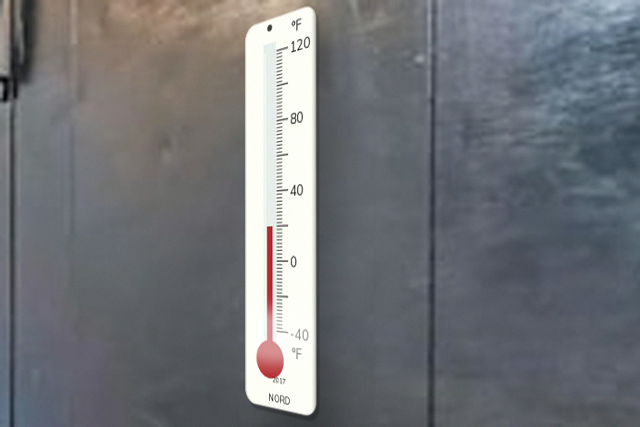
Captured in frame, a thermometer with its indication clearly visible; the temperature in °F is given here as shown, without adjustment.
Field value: 20 °F
